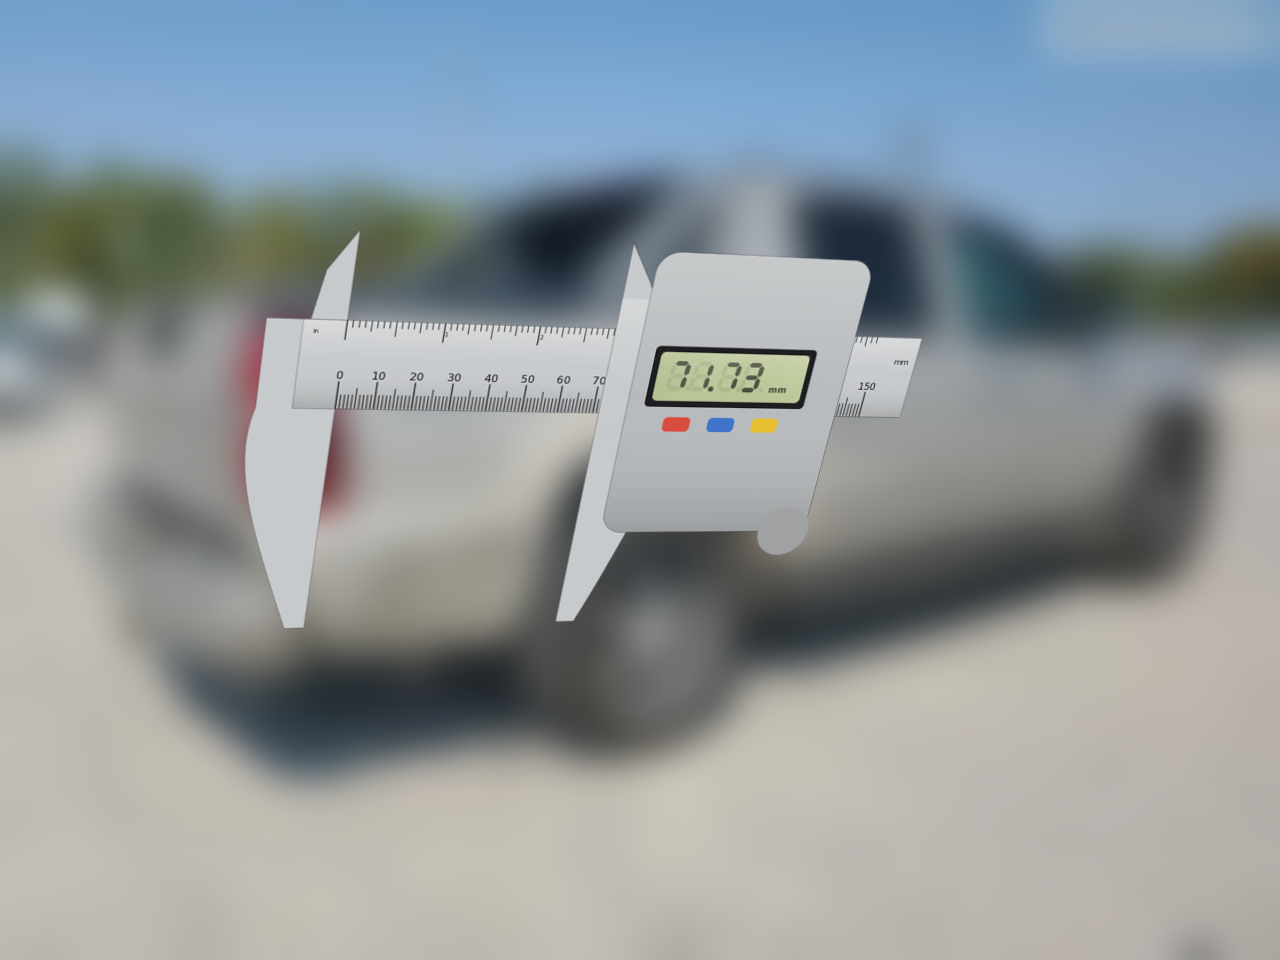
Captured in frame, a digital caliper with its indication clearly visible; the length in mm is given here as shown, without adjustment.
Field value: 71.73 mm
